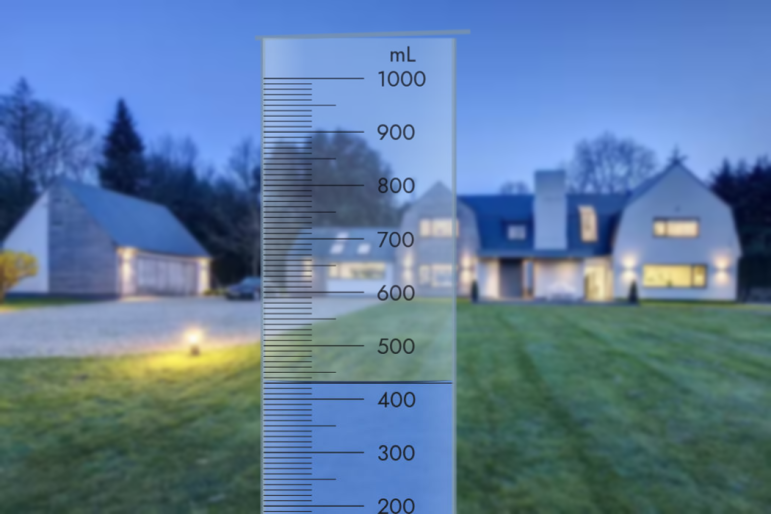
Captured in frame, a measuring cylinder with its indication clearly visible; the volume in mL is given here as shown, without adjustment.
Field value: 430 mL
